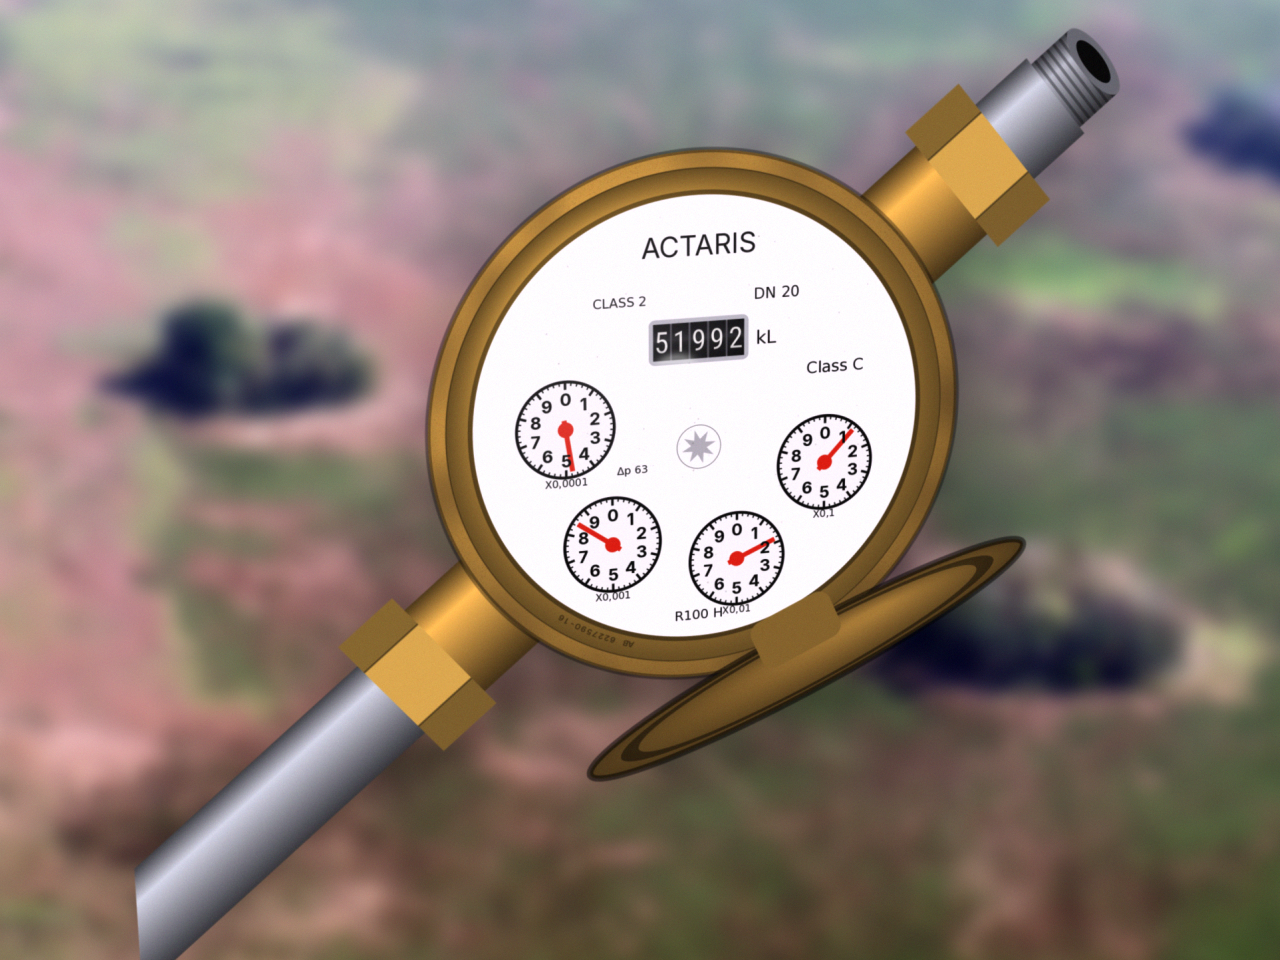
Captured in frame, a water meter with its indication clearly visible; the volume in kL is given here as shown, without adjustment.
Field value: 51992.1184 kL
